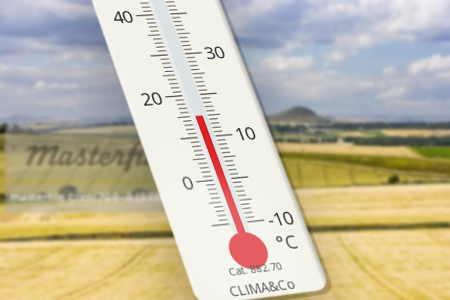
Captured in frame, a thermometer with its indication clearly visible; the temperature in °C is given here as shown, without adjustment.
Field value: 15 °C
